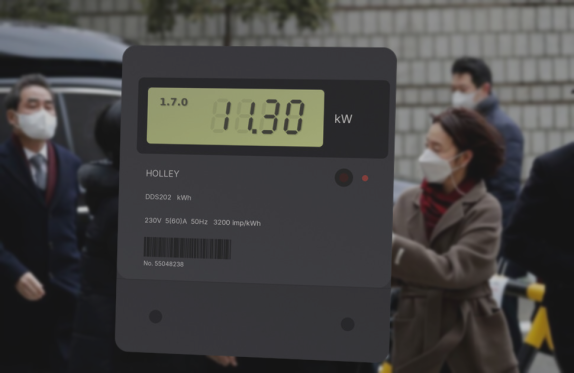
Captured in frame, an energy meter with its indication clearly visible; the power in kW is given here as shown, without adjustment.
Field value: 11.30 kW
